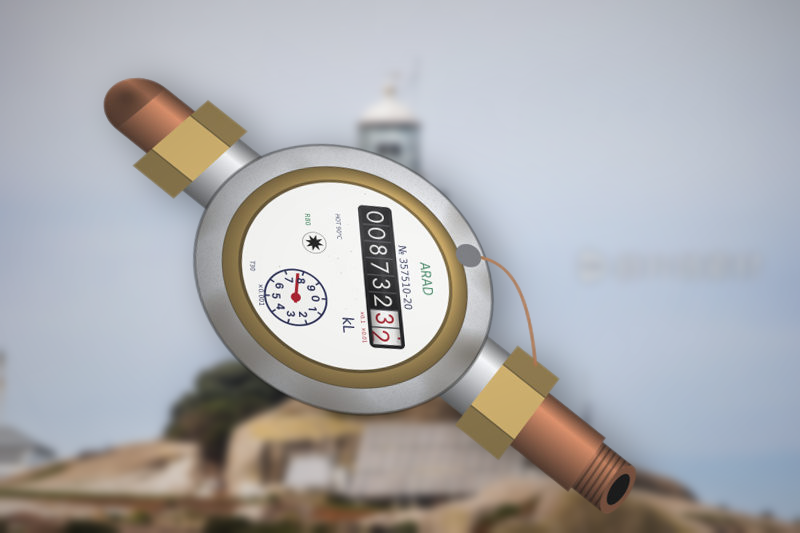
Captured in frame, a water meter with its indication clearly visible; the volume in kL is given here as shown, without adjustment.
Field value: 8732.317 kL
